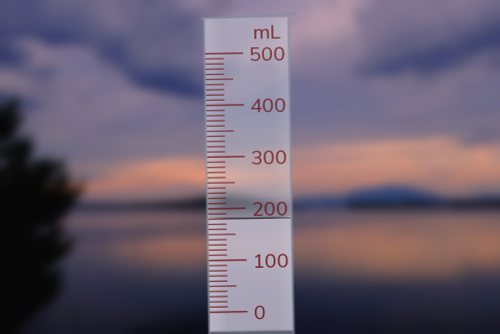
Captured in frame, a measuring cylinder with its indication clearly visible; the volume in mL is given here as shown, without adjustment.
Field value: 180 mL
